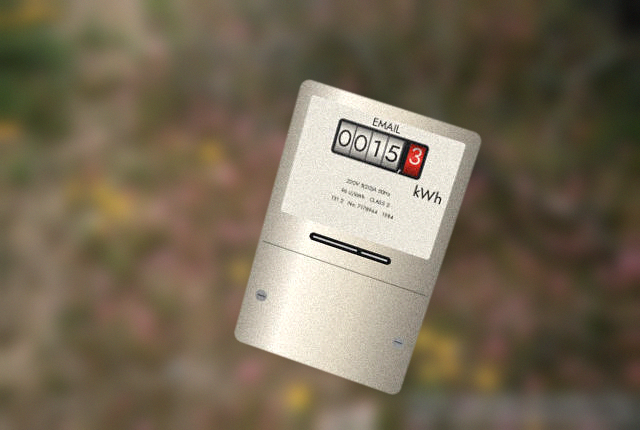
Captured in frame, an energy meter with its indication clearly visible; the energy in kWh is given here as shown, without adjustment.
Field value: 15.3 kWh
